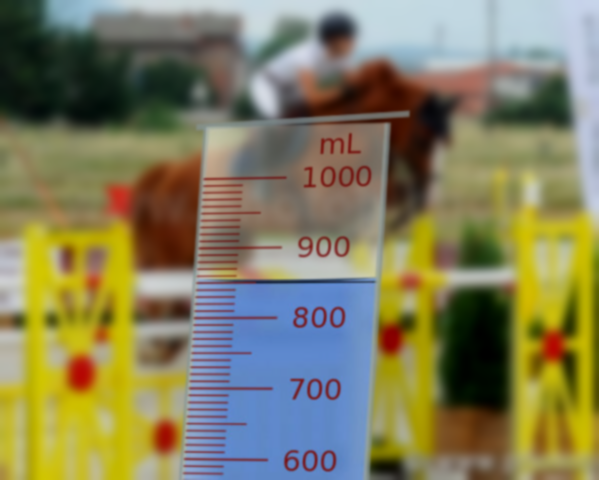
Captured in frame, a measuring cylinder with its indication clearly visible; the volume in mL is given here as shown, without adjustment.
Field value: 850 mL
